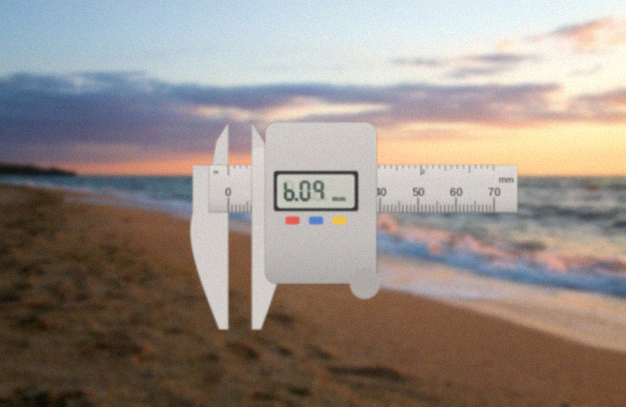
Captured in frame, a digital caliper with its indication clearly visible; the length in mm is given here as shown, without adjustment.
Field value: 6.09 mm
